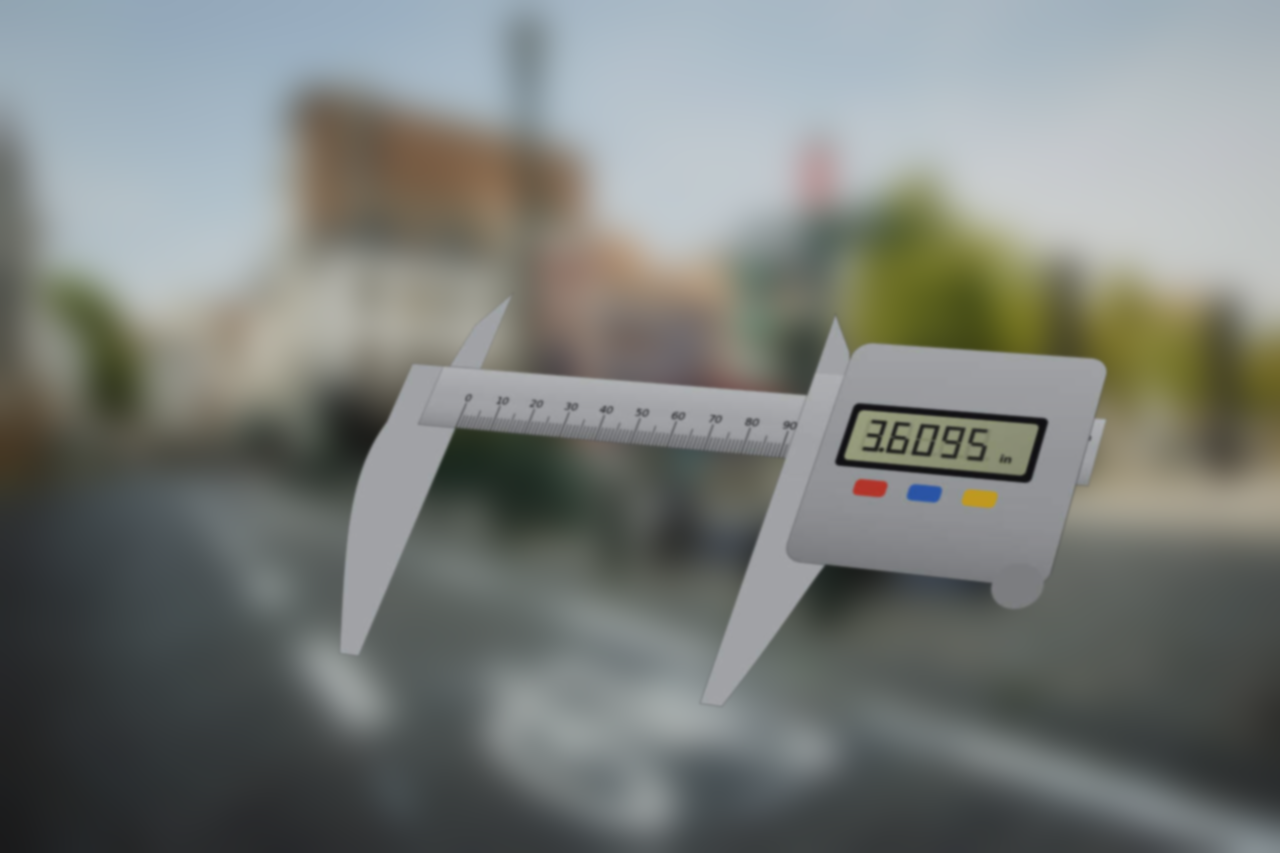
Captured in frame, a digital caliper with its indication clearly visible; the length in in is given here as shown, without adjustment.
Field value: 3.6095 in
